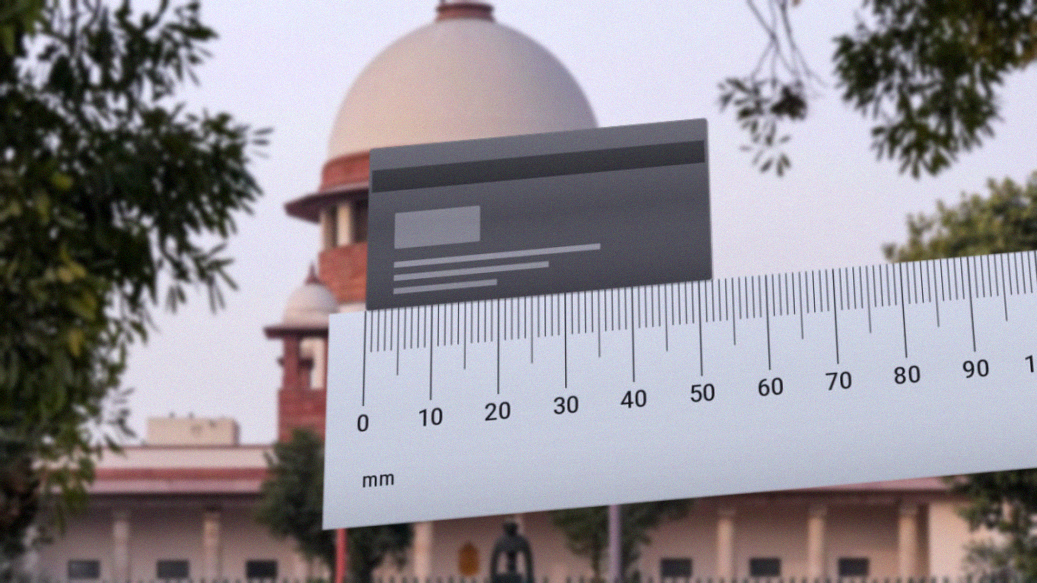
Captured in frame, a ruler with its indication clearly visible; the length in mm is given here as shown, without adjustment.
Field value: 52 mm
